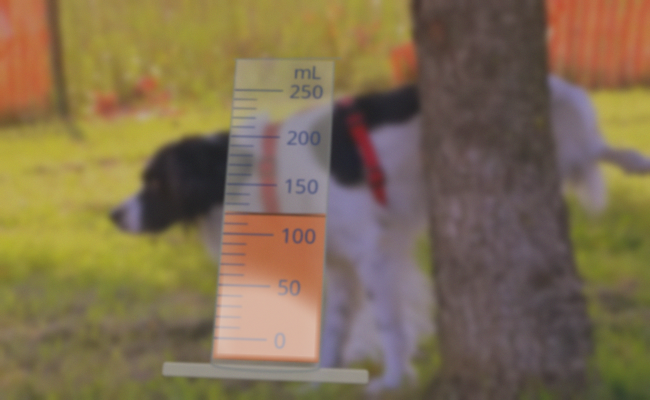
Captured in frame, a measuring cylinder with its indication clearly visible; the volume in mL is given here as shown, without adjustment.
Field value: 120 mL
